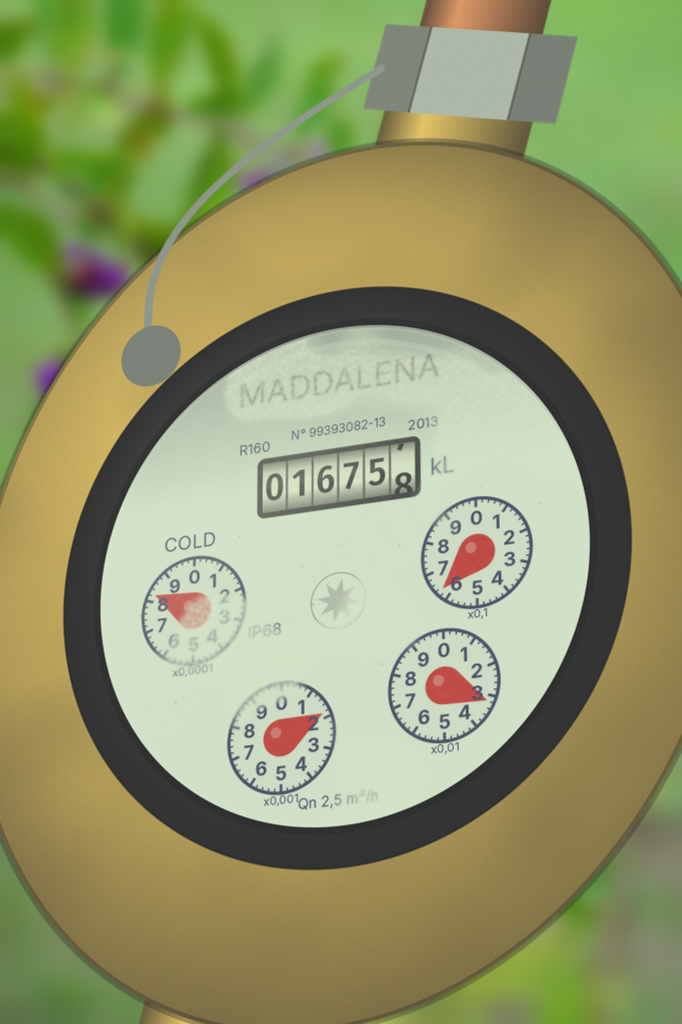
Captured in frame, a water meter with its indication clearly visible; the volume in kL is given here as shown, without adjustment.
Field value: 16757.6318 kL
